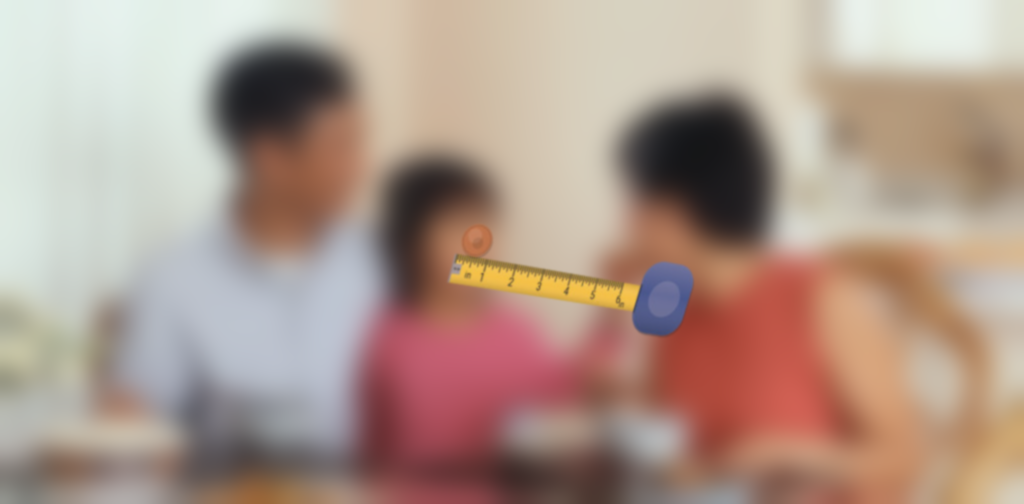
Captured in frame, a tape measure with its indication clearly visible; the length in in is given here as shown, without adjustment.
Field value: 1 in
